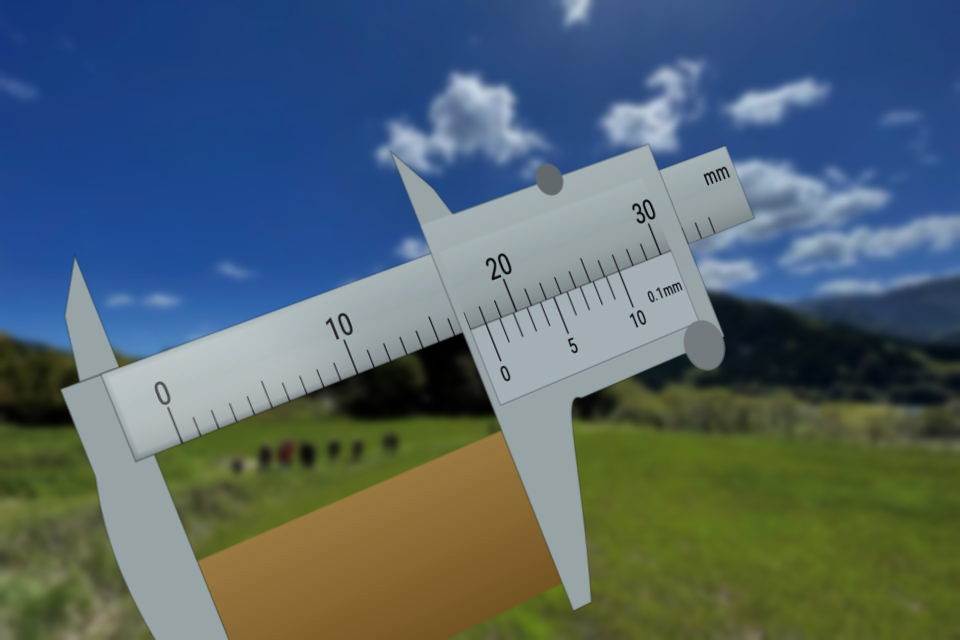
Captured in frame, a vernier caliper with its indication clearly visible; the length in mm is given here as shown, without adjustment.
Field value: 18.0 mm
